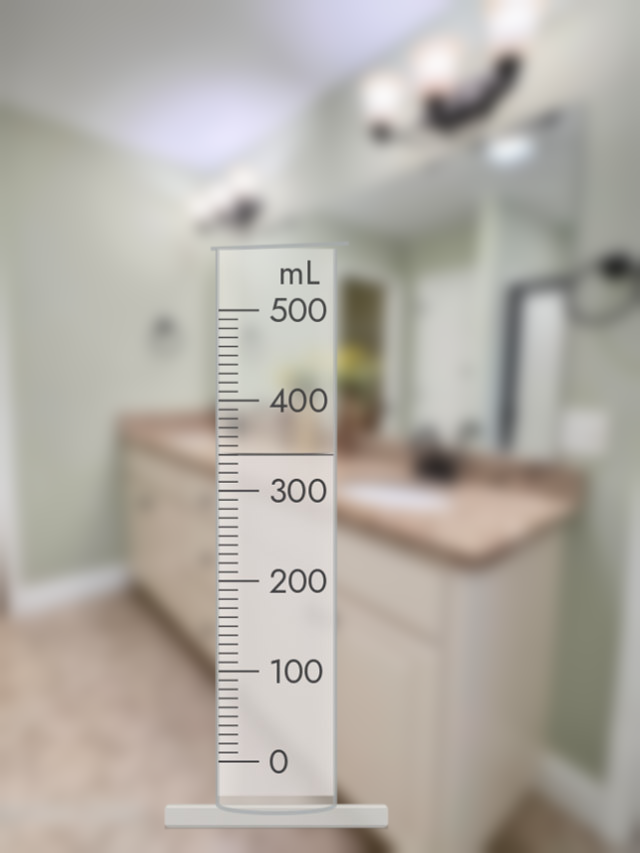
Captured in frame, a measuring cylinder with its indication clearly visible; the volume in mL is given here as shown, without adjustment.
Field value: 340 mL
